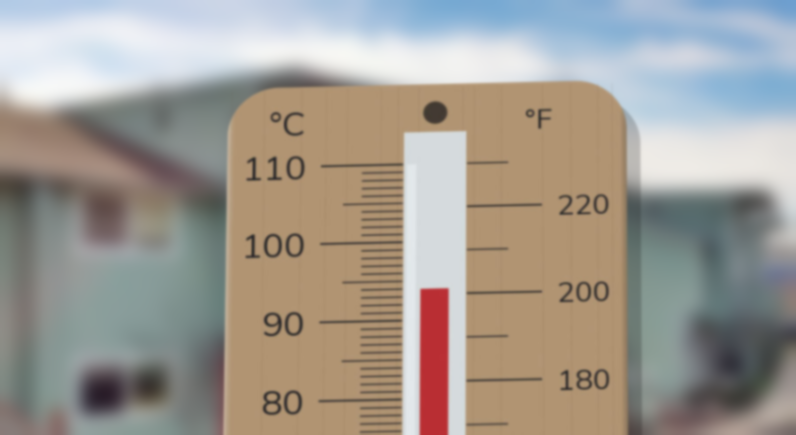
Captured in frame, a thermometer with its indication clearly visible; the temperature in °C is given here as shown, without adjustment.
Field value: 94 °C
